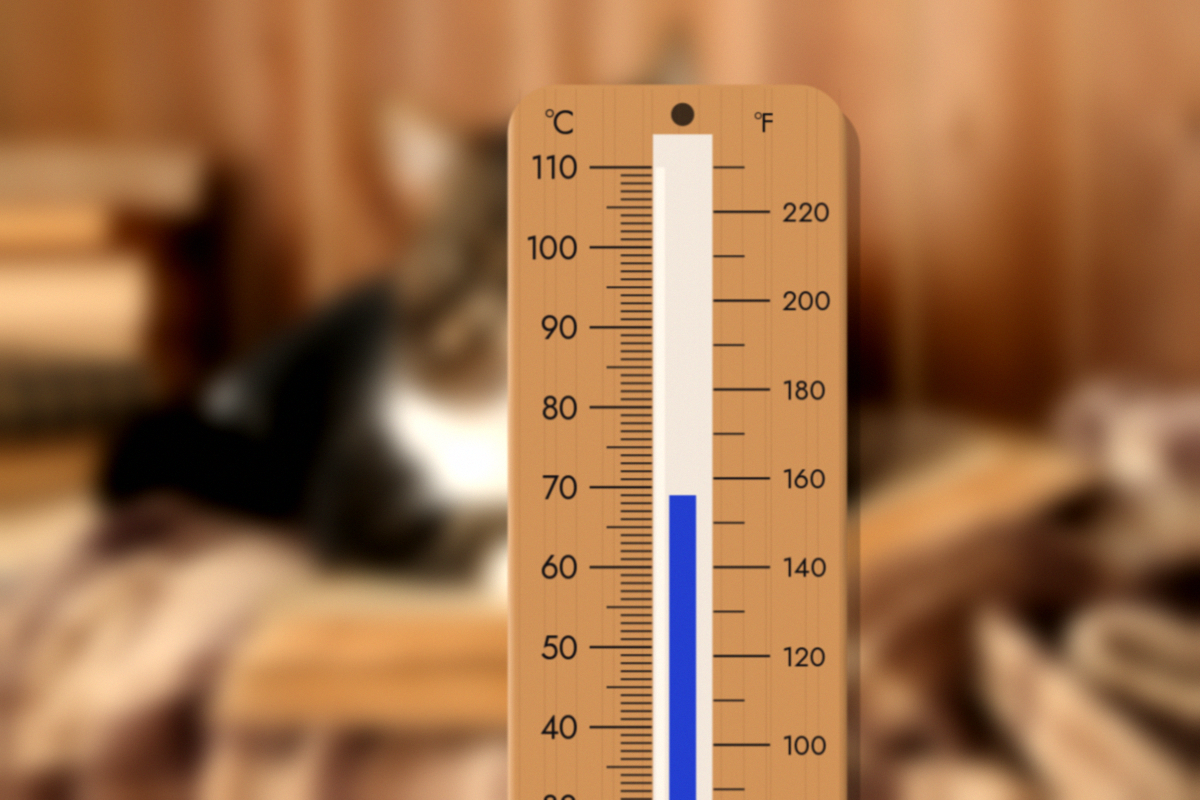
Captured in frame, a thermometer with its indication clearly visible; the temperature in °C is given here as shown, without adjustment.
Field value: 69 °C
